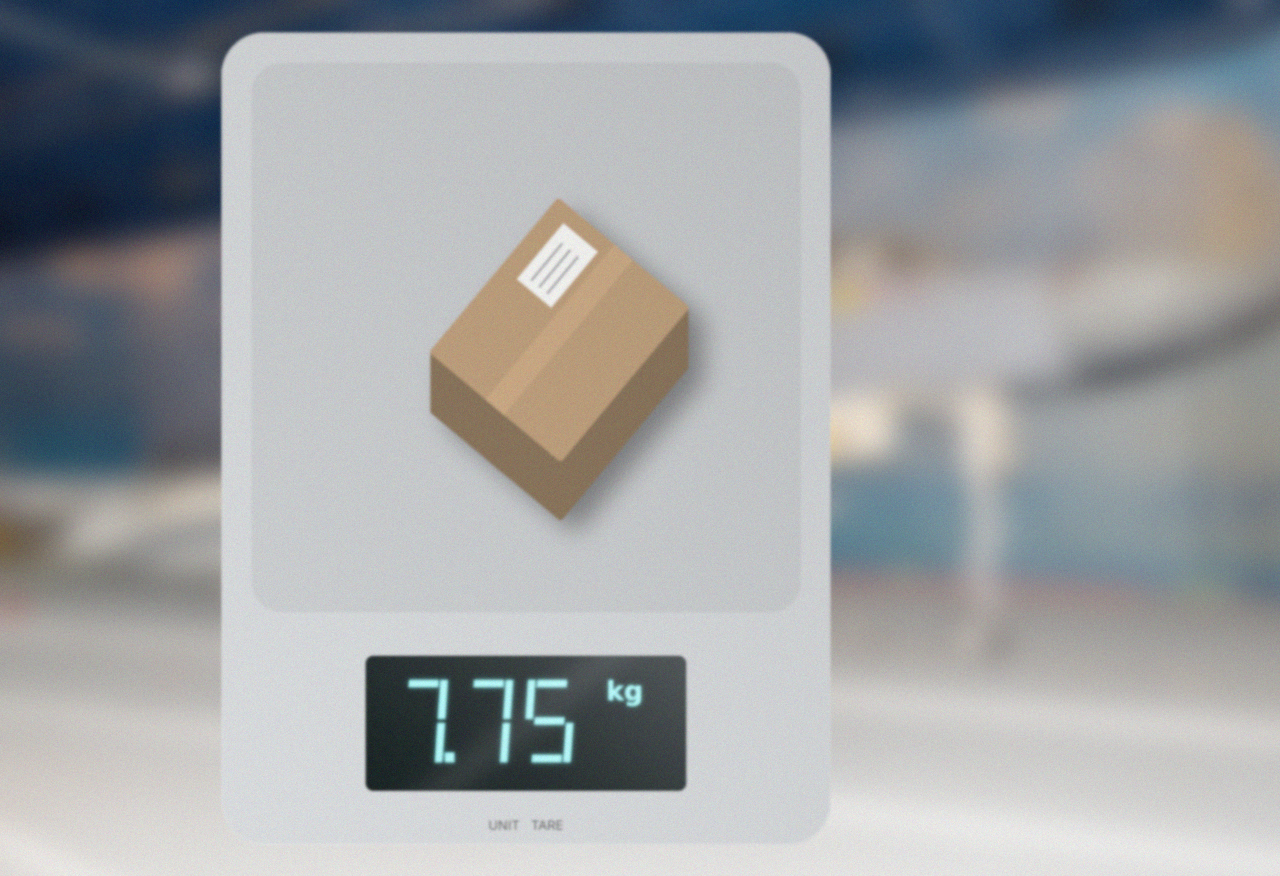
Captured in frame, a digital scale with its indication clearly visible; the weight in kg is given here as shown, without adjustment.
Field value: 7.75 kg
